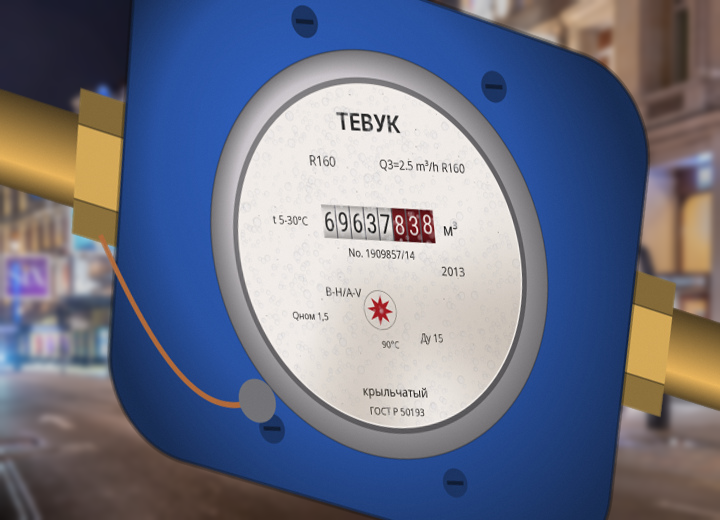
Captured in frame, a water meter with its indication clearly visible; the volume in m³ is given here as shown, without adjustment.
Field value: 69637.838 m³
